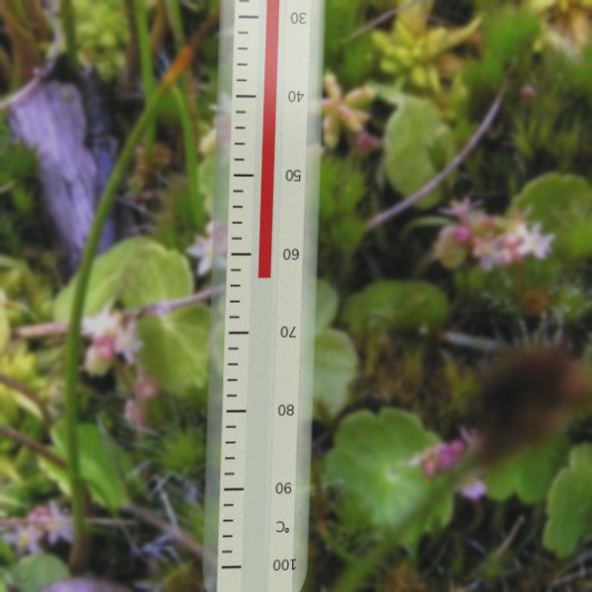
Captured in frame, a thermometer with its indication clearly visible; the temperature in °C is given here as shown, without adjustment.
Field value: 63 °C
